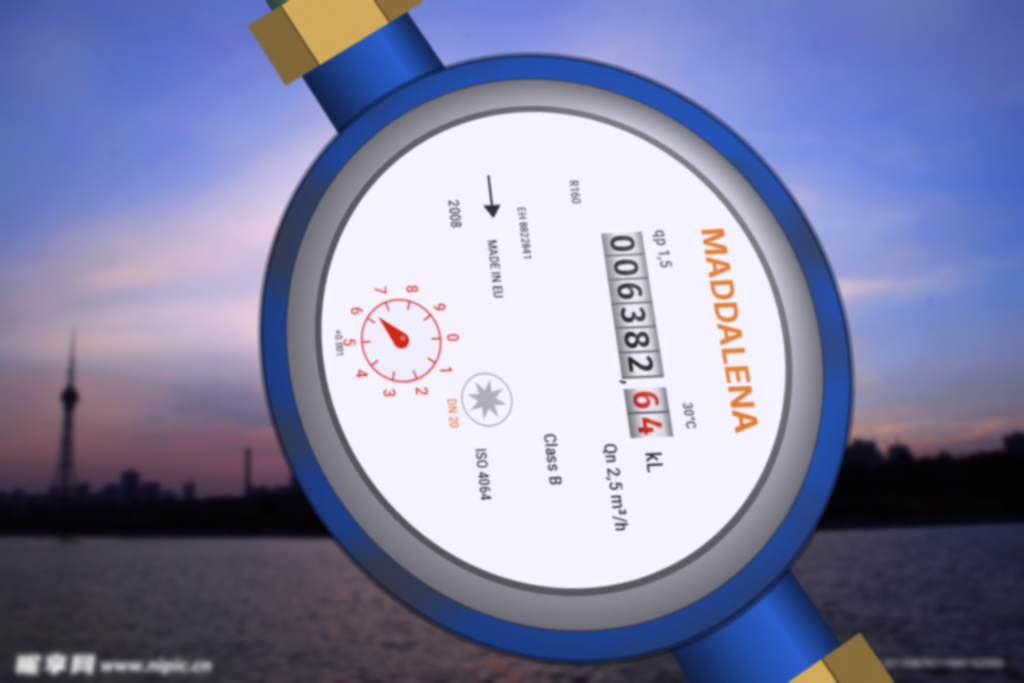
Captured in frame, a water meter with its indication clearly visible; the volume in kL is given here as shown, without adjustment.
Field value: 6382.646 kL
